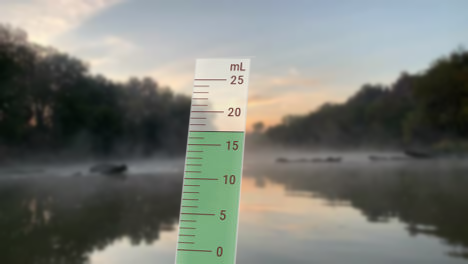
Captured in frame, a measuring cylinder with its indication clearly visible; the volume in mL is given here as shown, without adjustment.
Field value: 17 mL
